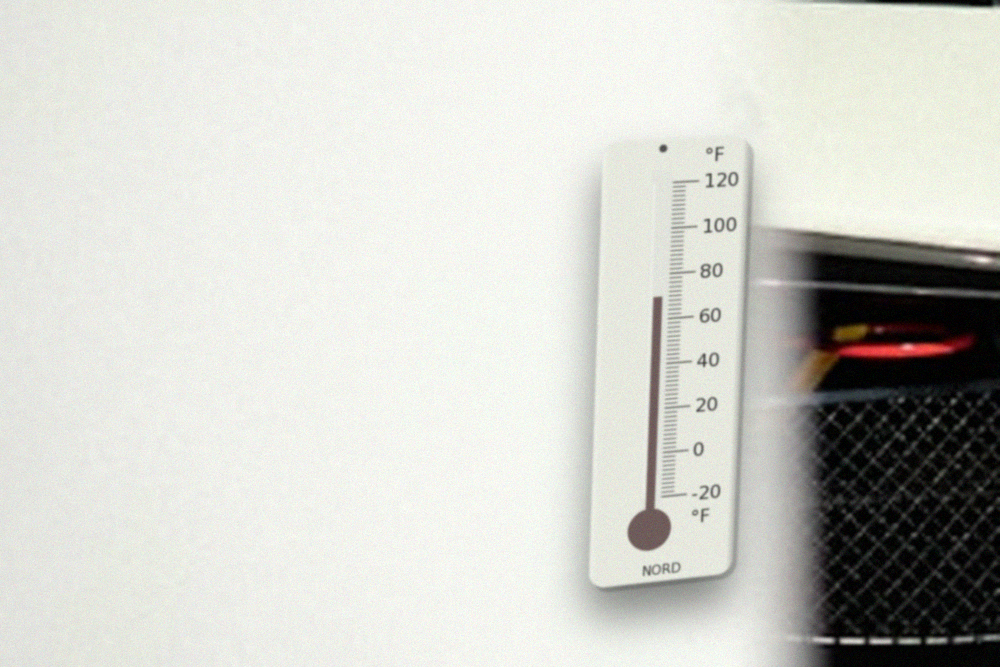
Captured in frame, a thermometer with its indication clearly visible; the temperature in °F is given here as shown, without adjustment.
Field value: 70 °F
